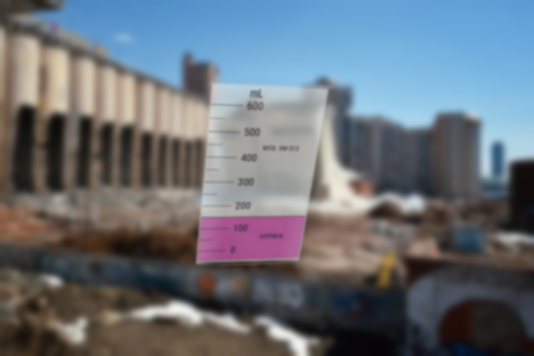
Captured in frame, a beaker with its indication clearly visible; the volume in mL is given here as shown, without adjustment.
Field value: 150 mL
